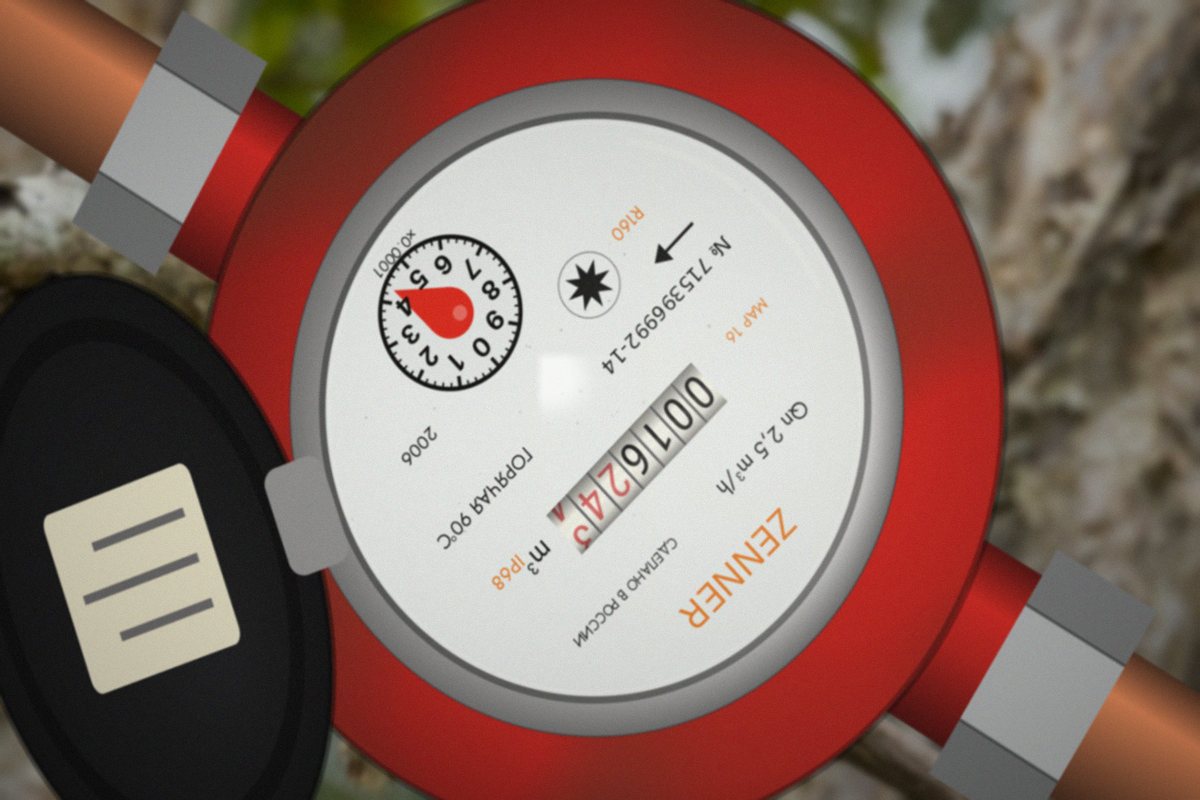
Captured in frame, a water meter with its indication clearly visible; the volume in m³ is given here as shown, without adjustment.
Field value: 16.2434 m³
